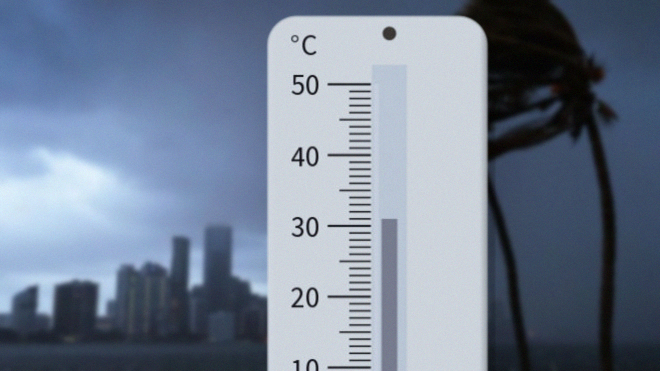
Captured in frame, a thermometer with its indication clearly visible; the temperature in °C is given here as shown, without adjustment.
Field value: 31 °C
